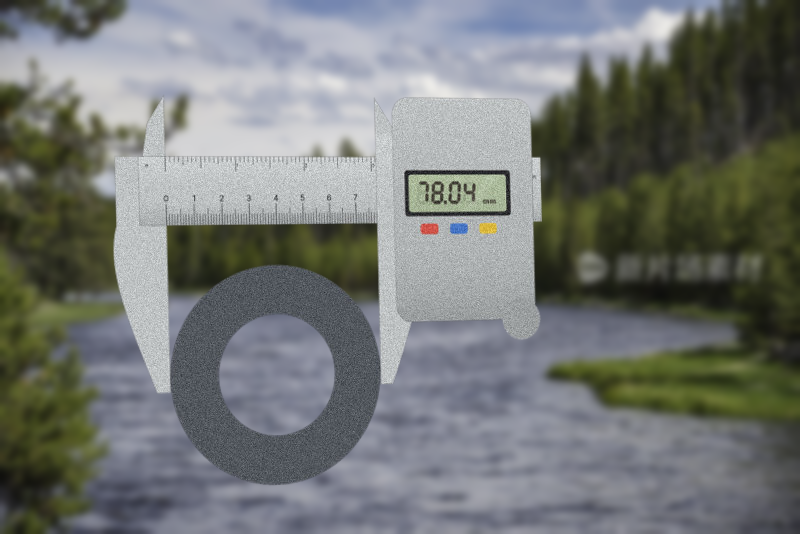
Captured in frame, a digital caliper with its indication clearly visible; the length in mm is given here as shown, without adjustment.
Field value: 78.04 mm
